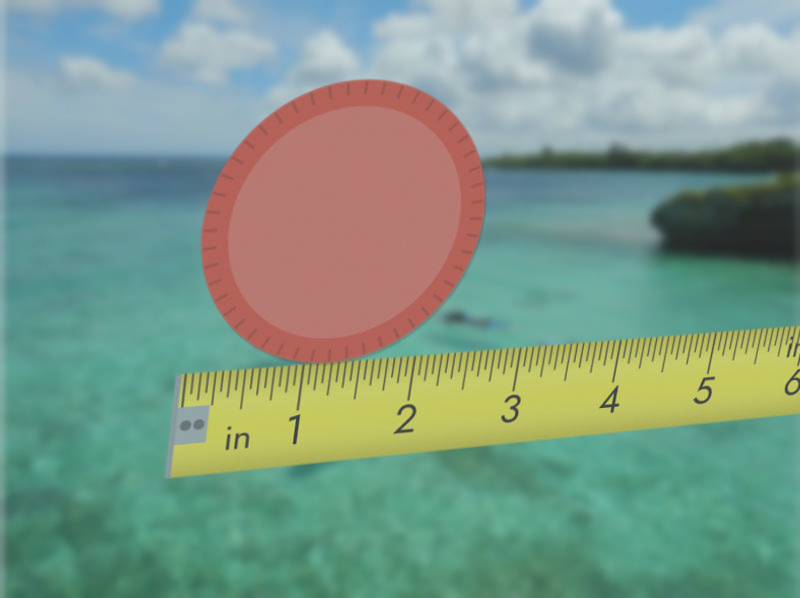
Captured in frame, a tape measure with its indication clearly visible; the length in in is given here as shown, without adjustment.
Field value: 2.4375 in
